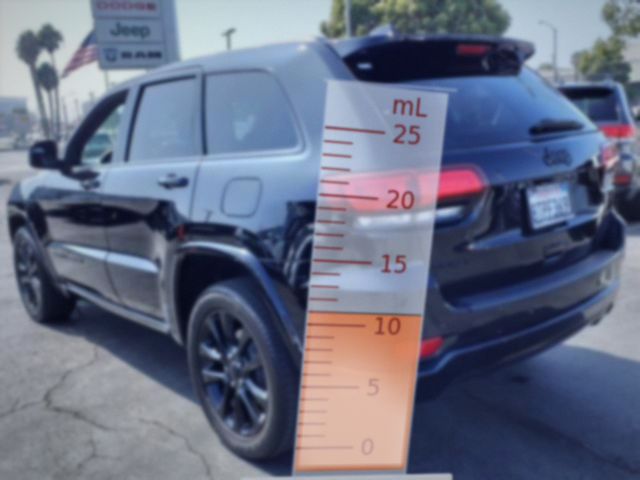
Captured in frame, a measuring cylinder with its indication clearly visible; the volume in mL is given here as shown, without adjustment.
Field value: 11 mL
